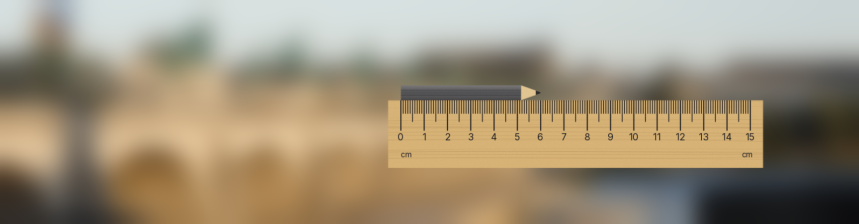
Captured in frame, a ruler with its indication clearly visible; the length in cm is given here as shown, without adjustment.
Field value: 6 cm
